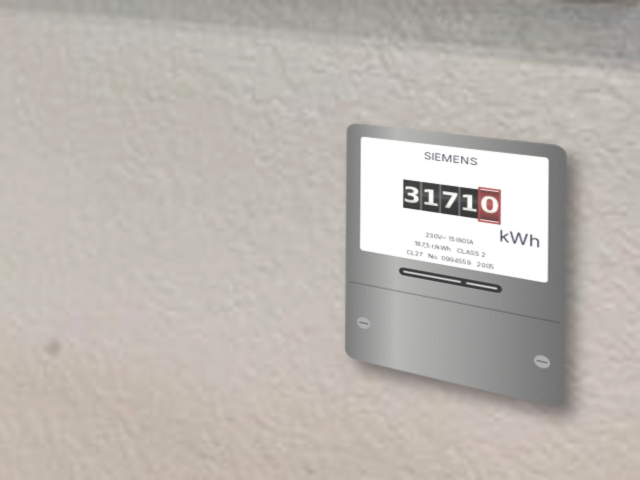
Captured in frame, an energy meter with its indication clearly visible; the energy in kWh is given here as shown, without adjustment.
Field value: 3171.0 kWh
